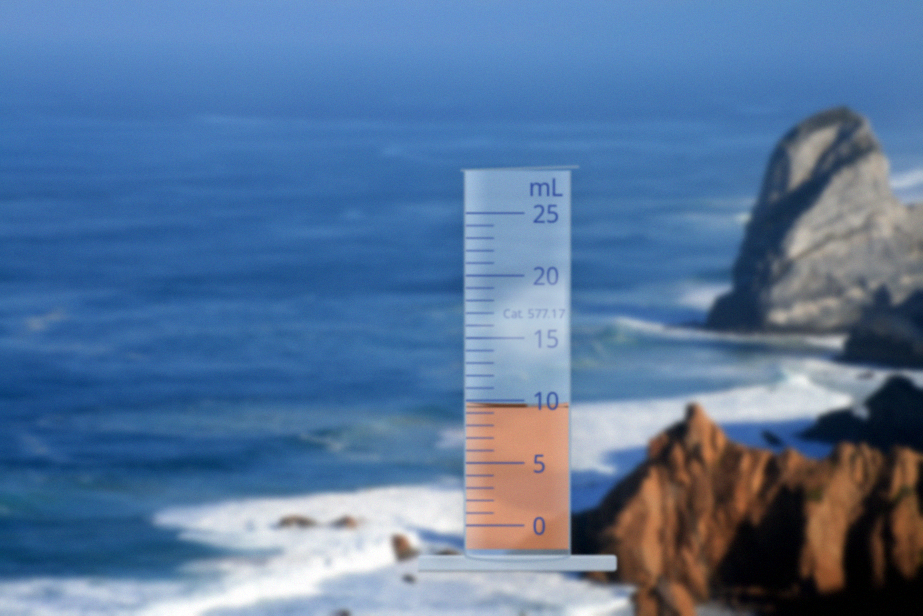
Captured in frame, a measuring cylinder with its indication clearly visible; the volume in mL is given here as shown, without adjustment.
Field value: 9.5 mL
